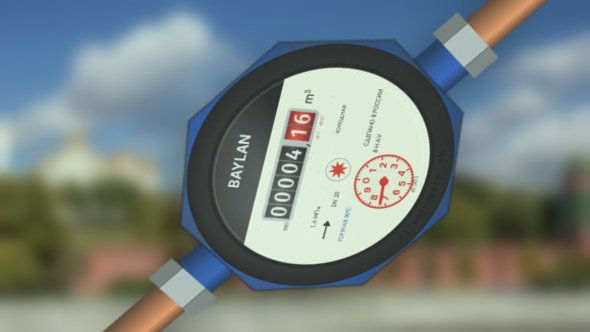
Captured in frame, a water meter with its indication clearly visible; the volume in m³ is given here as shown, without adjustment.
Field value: 4.167 m³
